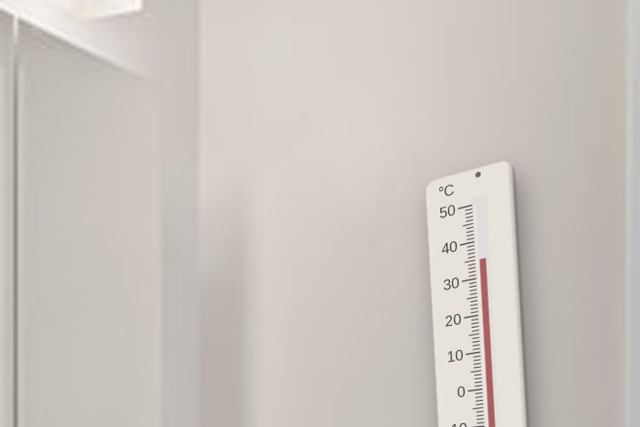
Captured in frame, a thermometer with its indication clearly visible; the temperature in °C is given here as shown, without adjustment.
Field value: 35 °C
